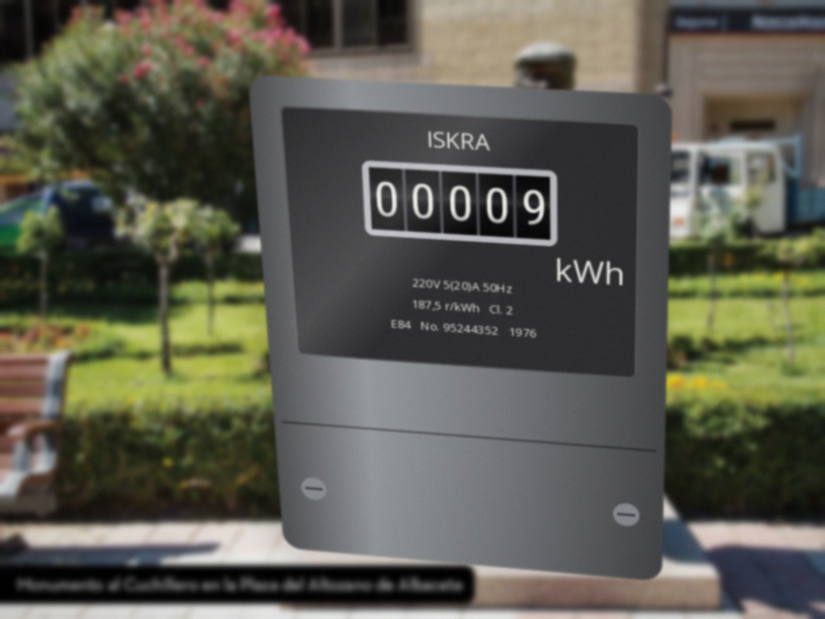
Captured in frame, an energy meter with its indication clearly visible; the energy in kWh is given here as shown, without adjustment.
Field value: 9 kWh
